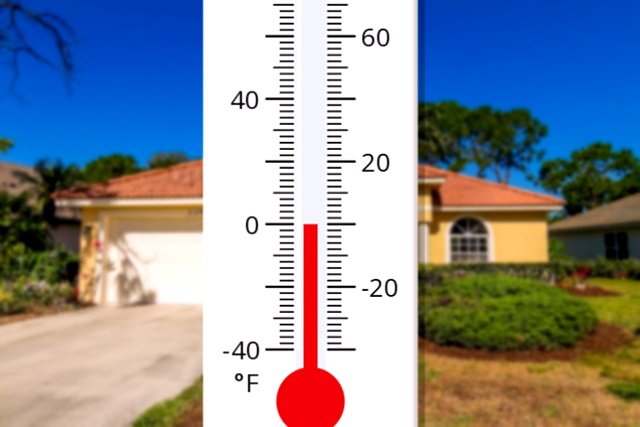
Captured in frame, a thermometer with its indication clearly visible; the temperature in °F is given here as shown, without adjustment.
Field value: 0 °F
